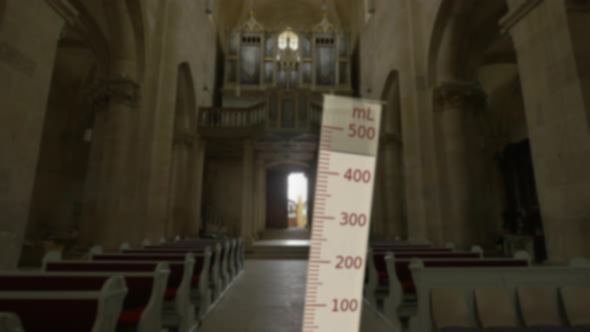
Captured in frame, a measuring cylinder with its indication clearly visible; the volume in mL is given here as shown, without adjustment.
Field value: 450 mL
